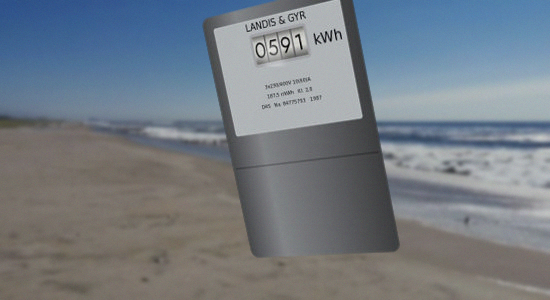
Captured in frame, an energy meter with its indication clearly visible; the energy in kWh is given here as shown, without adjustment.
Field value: 591 kWh
